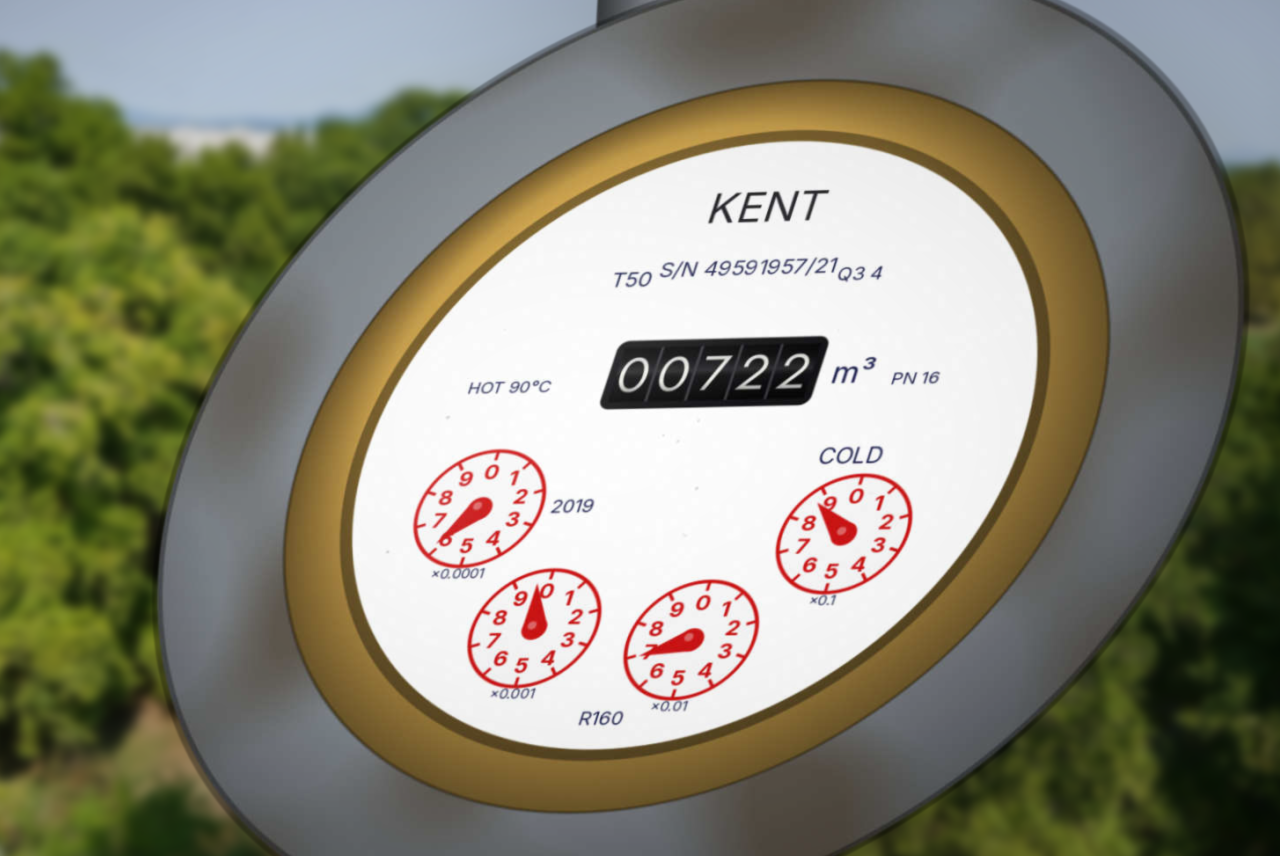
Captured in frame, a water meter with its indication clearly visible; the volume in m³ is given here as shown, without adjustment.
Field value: 722.8696 m³
